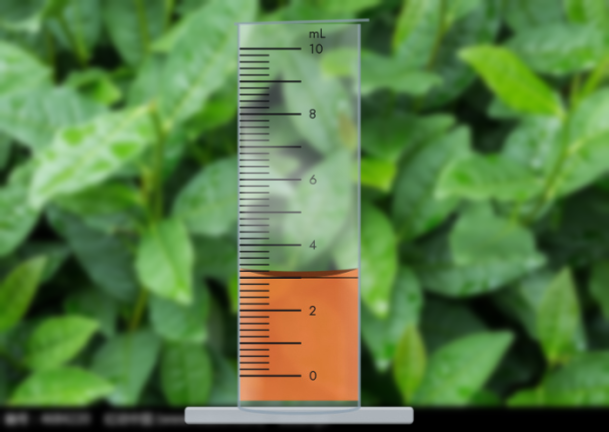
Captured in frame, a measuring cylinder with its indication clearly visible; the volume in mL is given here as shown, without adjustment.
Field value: 3 mL
